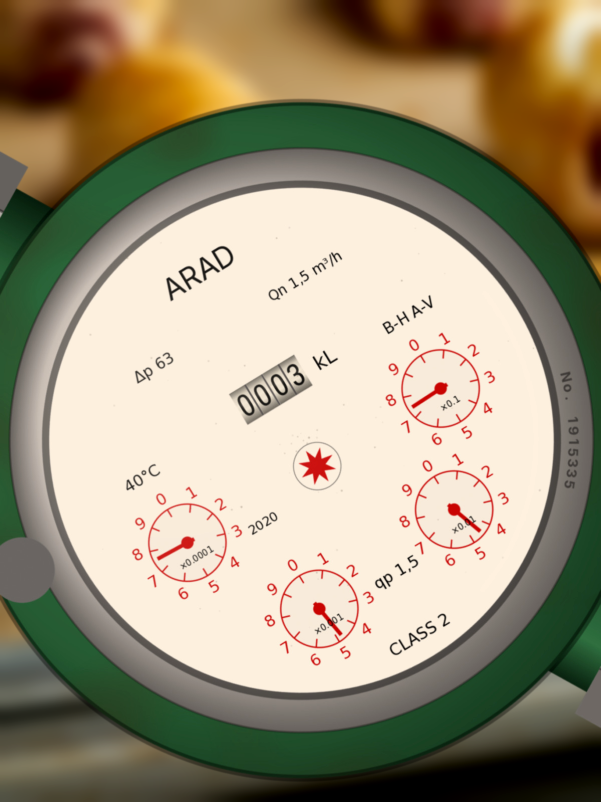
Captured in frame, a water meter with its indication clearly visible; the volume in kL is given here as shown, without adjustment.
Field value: 3.7447 kL
